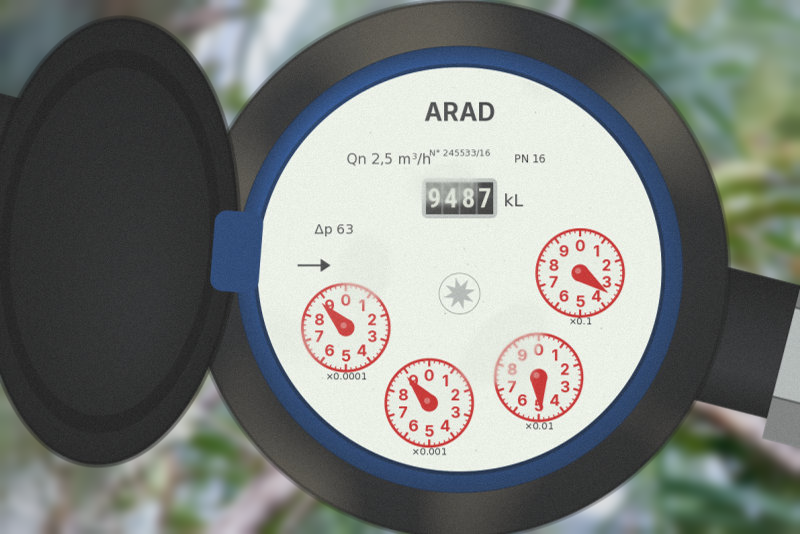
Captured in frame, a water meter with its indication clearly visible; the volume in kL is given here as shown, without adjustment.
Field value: 9487.3488 kL
